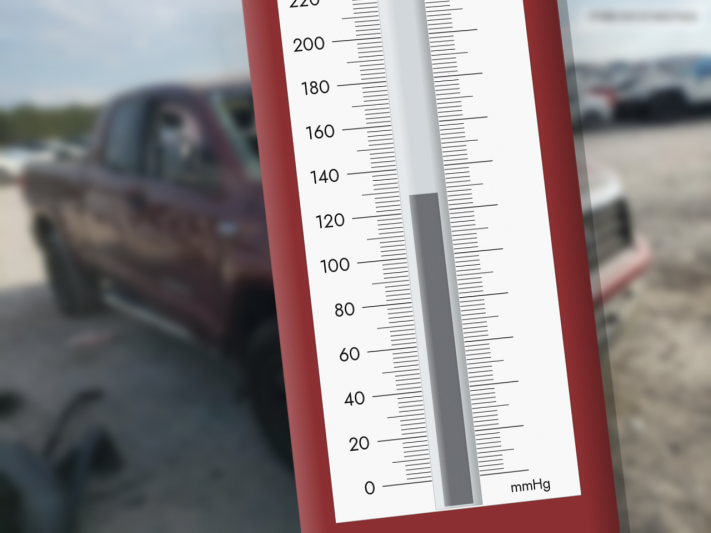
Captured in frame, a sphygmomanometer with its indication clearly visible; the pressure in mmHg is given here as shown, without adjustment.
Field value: 128 mmHg
